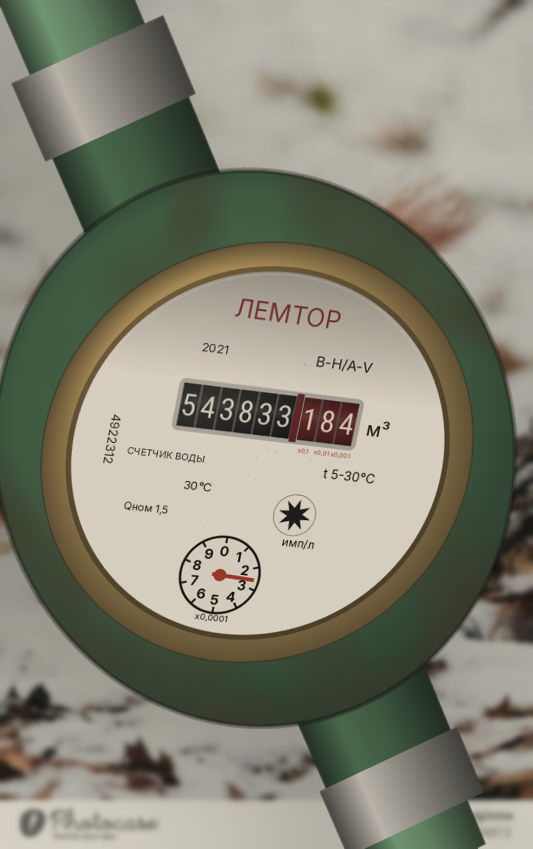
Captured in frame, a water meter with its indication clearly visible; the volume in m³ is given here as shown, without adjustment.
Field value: 543833.1842 m³
